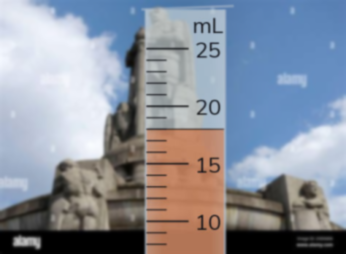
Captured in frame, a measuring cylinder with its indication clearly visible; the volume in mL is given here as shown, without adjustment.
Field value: 18 mL
